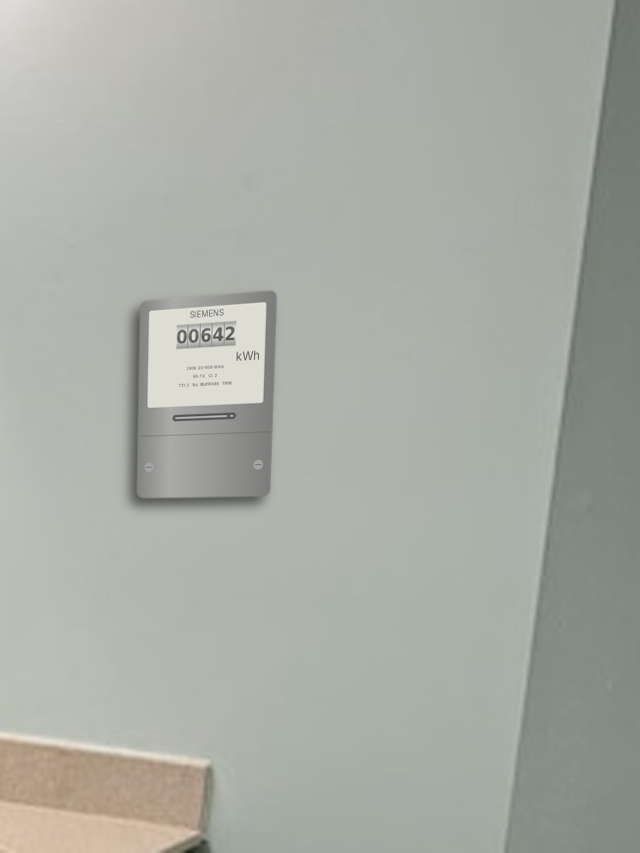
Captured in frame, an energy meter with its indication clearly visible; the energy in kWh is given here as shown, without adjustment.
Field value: 642 kWh
